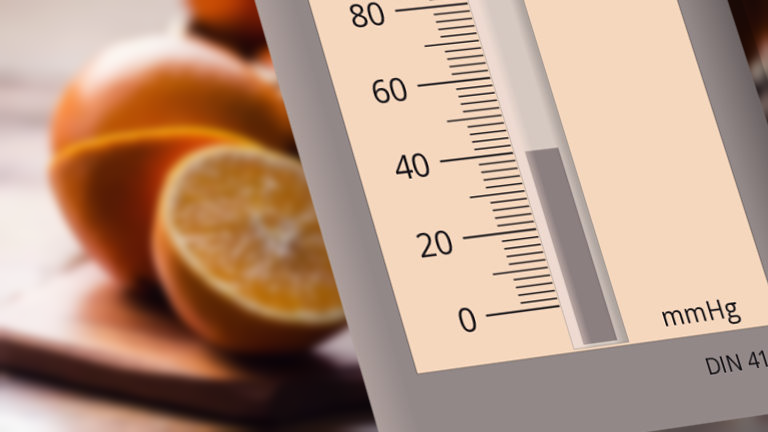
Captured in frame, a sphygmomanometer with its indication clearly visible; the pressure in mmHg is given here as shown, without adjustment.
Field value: 40 mmHg
